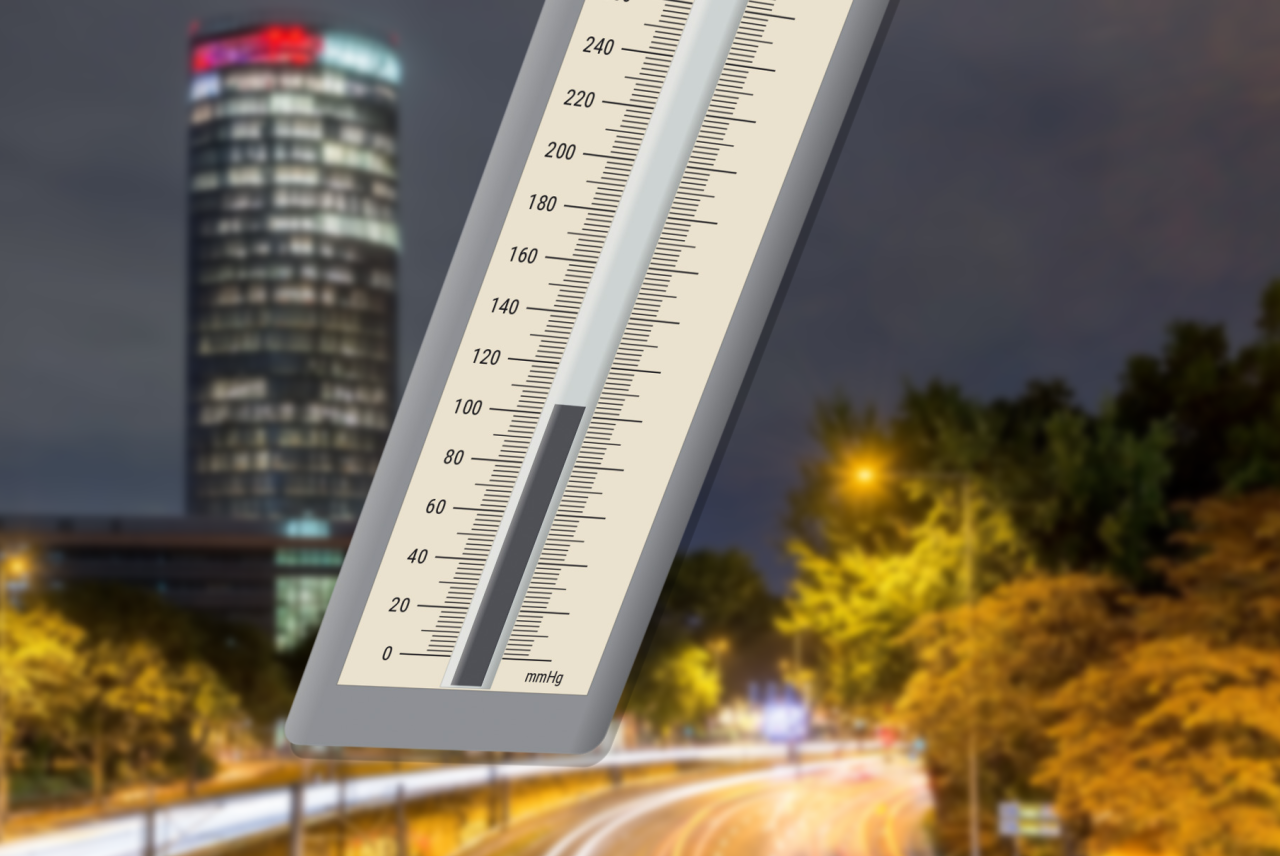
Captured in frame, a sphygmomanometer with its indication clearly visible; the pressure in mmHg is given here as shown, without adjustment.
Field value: 104 mmHg
